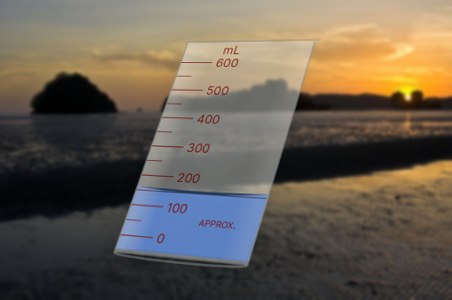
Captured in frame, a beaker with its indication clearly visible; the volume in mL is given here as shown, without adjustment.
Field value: 150 mL
